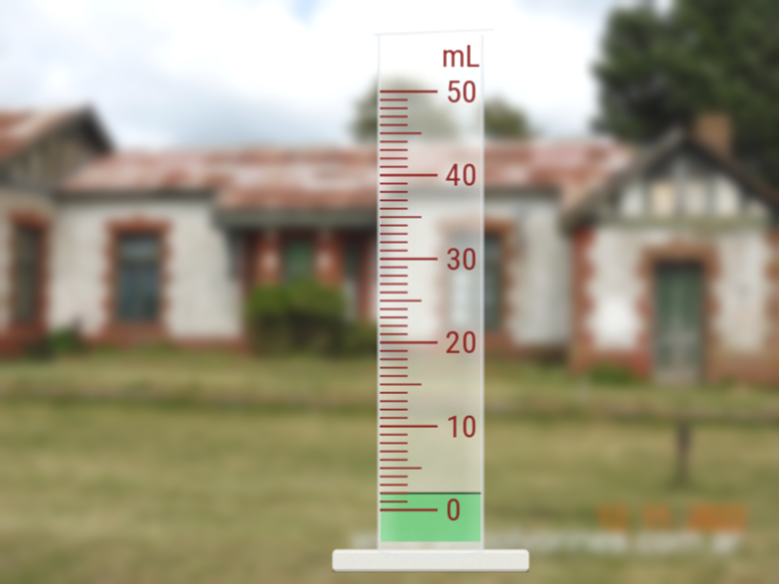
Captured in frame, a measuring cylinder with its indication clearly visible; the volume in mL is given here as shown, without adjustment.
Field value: 2 mL
